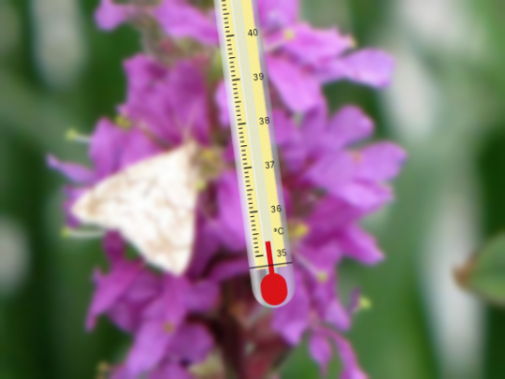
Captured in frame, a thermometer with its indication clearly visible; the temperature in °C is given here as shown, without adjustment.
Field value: 35.3 °C
